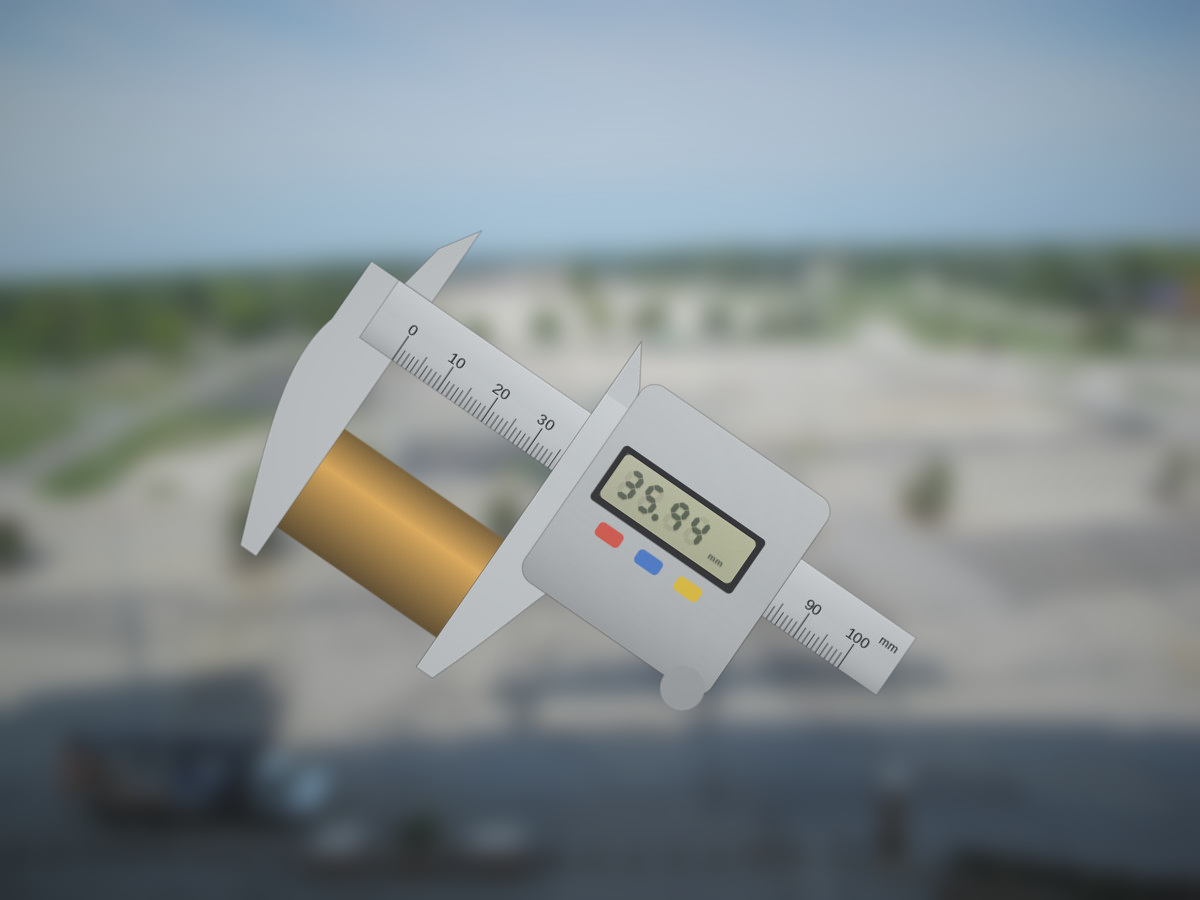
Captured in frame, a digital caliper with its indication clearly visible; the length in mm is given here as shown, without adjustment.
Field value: 35.94 mm
